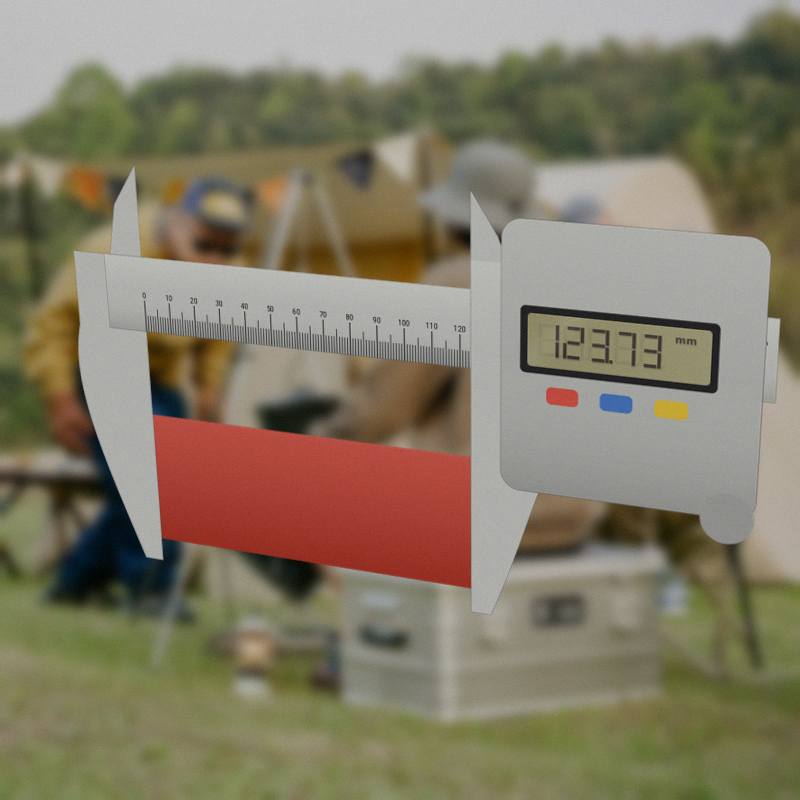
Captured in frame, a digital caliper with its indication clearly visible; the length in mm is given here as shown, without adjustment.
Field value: 123.73 mm
